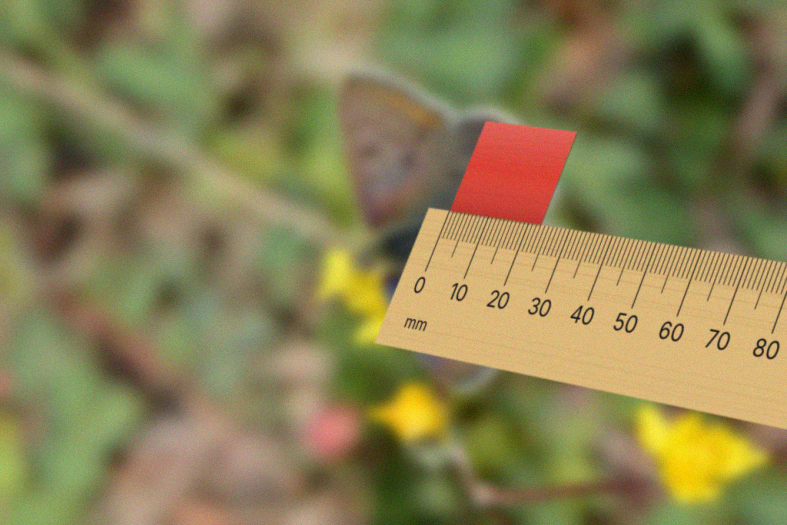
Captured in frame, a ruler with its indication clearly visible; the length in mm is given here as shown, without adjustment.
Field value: 23 mm
